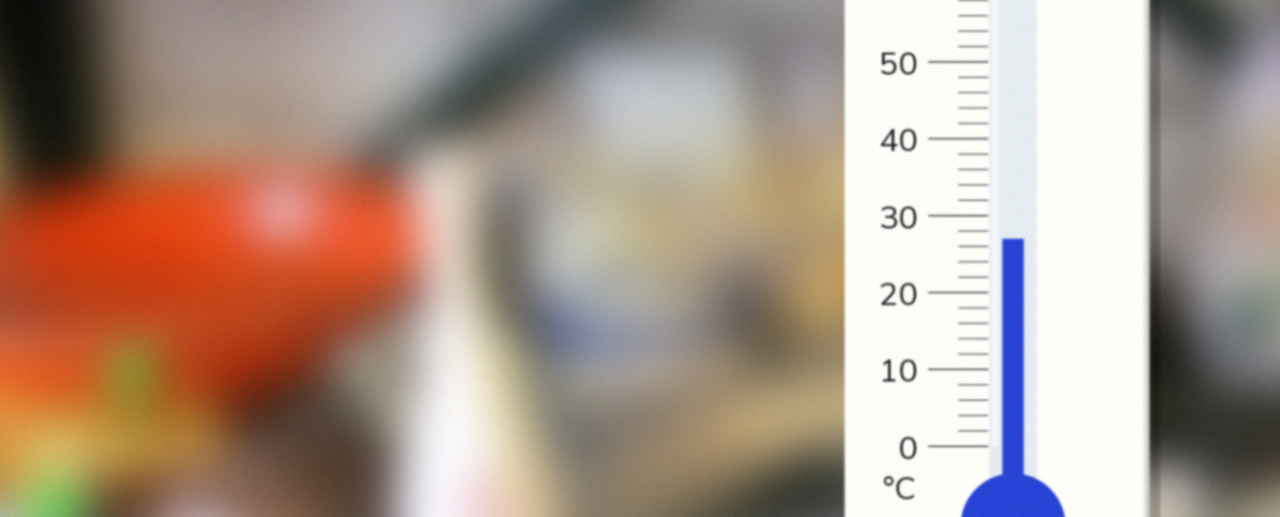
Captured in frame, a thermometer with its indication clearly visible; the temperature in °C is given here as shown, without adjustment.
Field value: 27 °C
